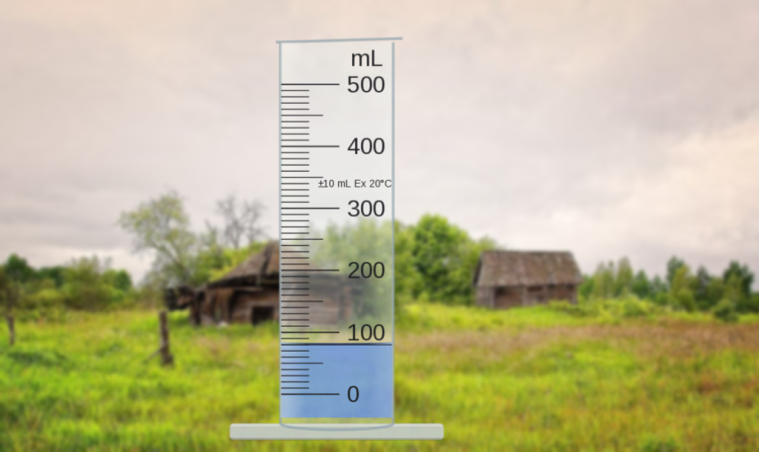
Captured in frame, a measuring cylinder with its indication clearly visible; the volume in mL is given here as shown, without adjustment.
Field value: 80 mL
